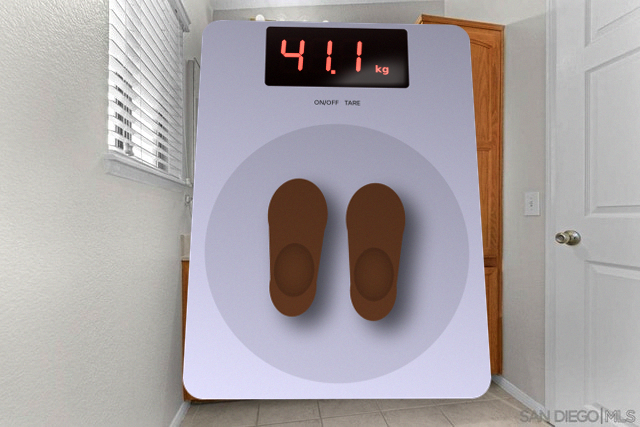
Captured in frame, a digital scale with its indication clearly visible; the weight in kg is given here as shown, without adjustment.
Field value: 41.1 kg
